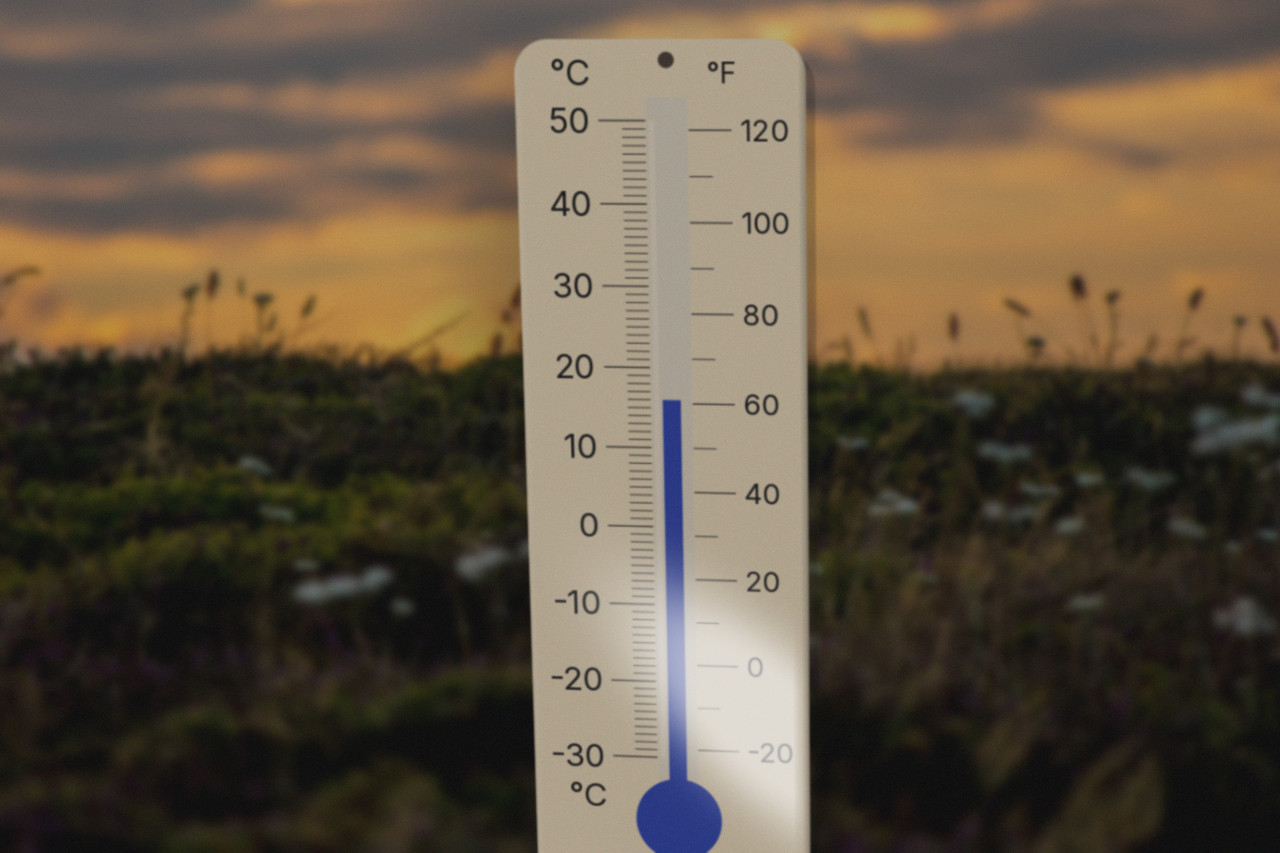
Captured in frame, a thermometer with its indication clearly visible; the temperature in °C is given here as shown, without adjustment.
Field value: 16 °C
